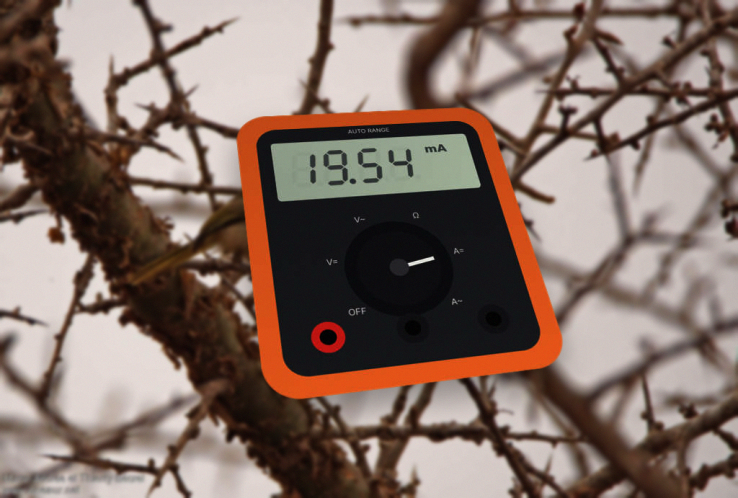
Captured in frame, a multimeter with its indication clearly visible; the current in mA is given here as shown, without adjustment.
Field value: 19.54 mA
